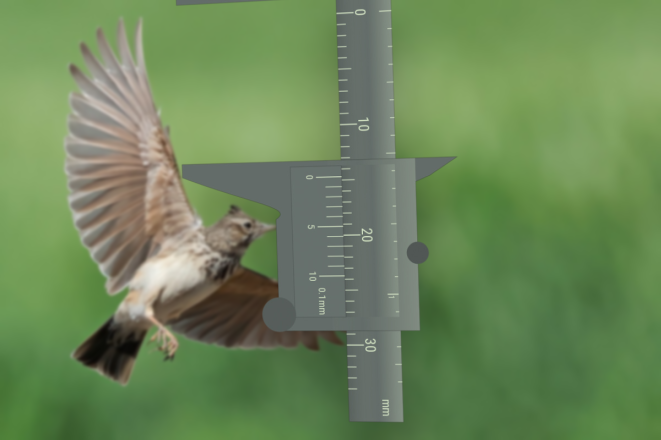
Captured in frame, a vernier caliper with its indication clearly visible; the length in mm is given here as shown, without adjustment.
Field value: 14.7 mm
